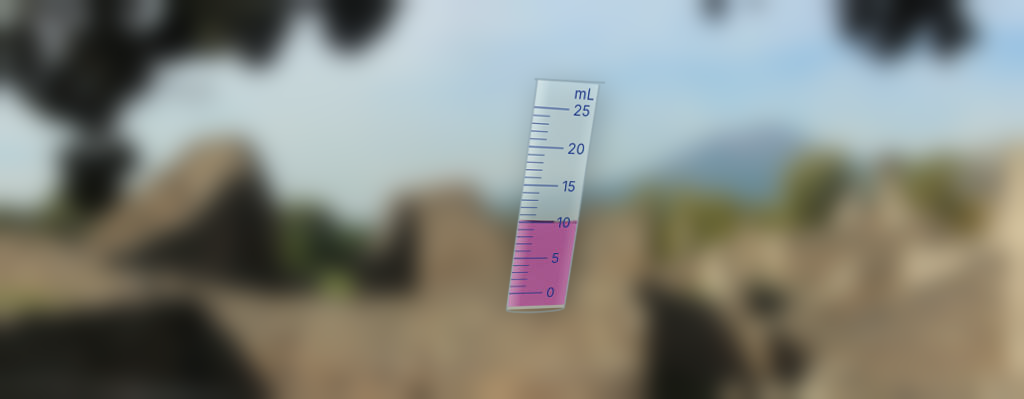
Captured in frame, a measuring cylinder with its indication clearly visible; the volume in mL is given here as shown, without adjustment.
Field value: 10 mL
